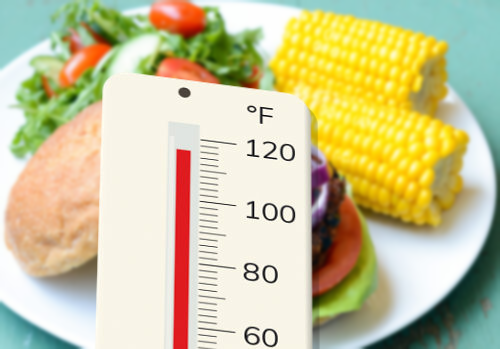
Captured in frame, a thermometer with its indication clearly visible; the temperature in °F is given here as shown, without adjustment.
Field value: 116 °F
